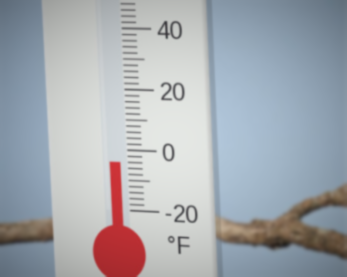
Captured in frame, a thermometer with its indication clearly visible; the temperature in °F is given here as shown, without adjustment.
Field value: -4 °F
